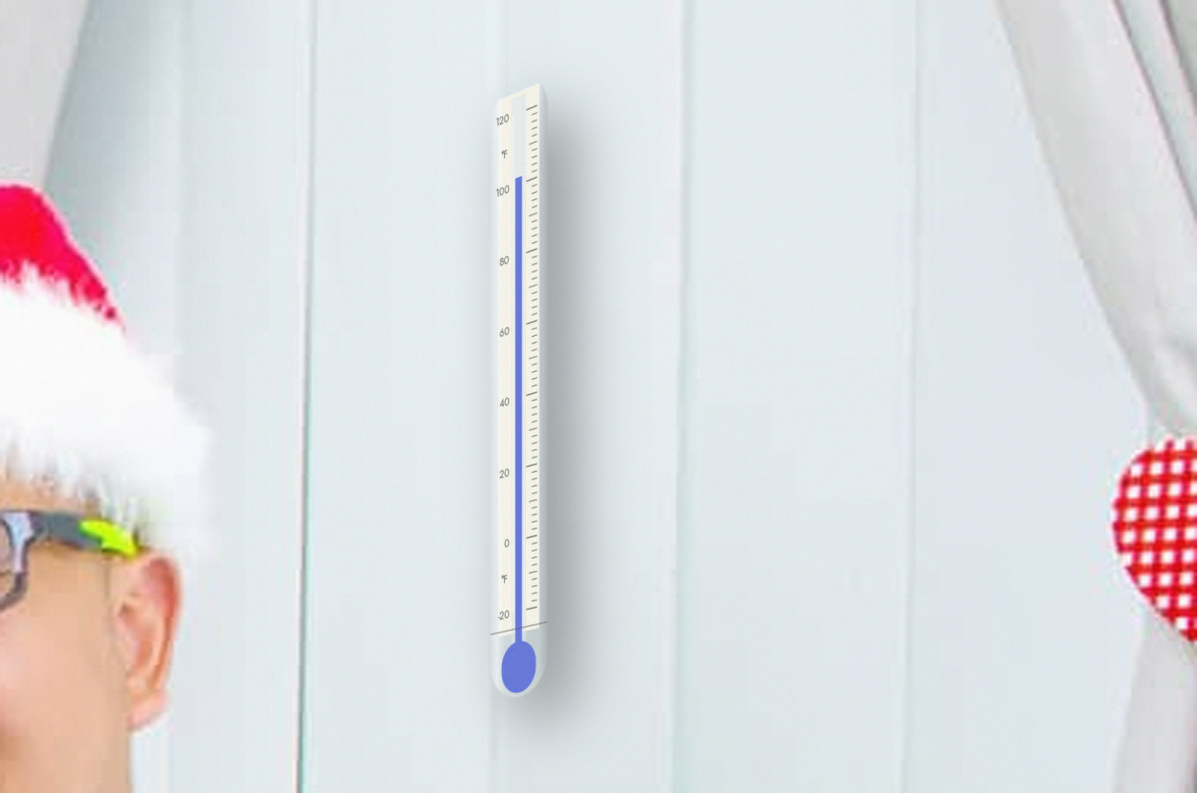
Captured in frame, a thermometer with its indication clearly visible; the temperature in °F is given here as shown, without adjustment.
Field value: 102 °F
